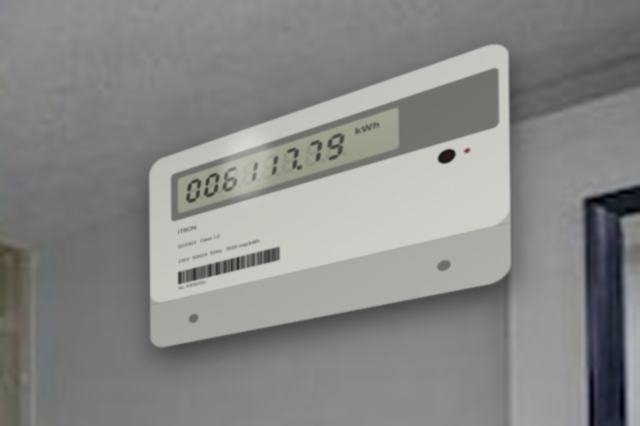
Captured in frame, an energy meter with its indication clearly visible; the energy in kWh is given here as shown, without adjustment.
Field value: 6117.79 kWh
